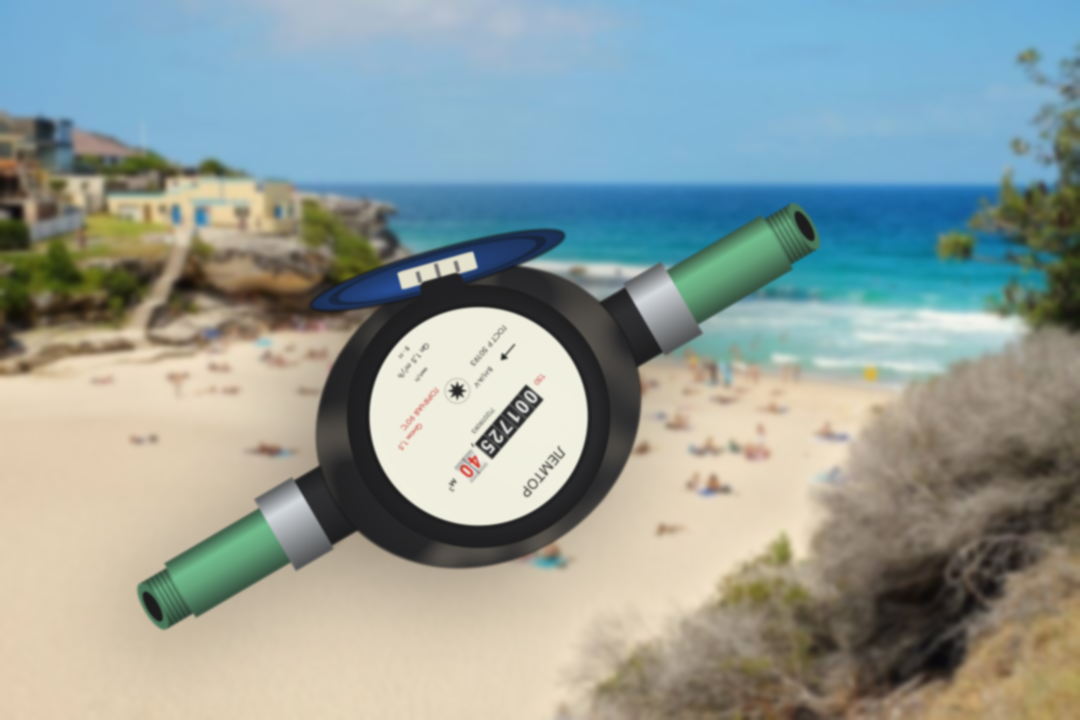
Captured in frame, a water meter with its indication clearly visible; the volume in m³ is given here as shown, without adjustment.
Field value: 1725.40 m³
